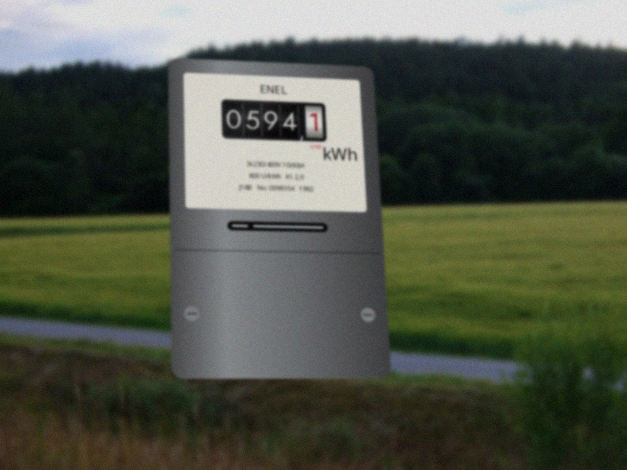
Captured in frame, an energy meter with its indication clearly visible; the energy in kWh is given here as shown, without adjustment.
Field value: 594.1 kWh
